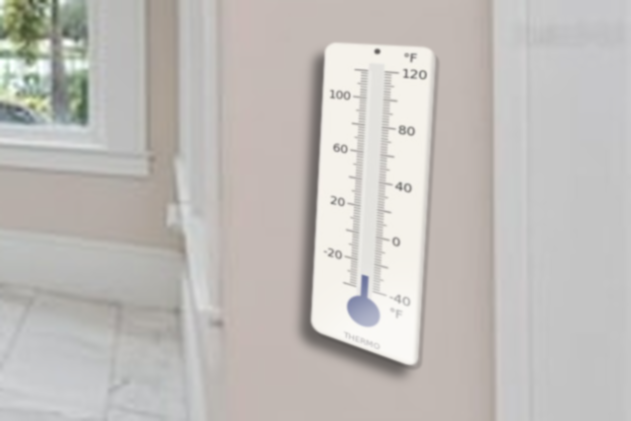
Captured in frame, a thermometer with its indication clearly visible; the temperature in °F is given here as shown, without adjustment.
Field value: -30 °F
